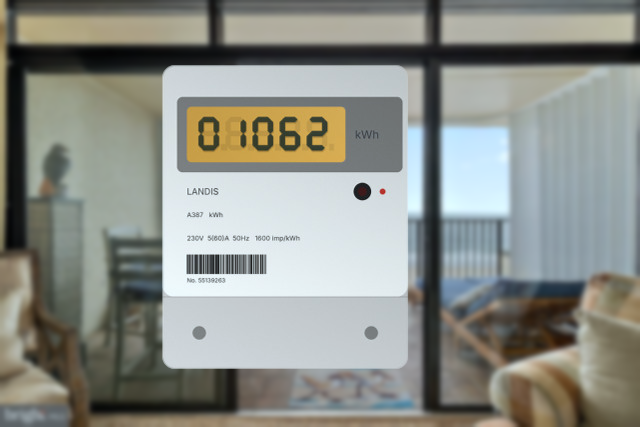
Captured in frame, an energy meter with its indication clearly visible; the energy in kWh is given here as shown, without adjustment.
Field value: 1062 kWh
